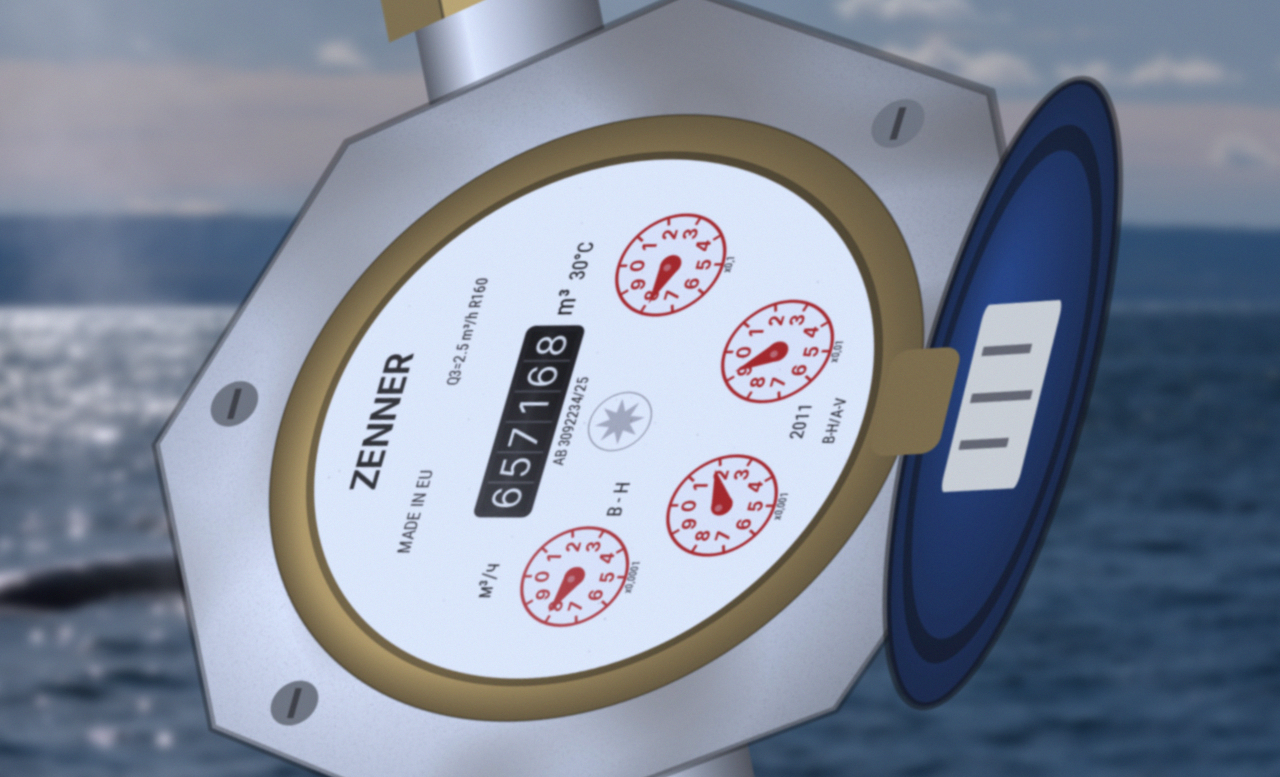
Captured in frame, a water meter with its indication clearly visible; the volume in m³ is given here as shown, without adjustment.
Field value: 657168.7918 m³
